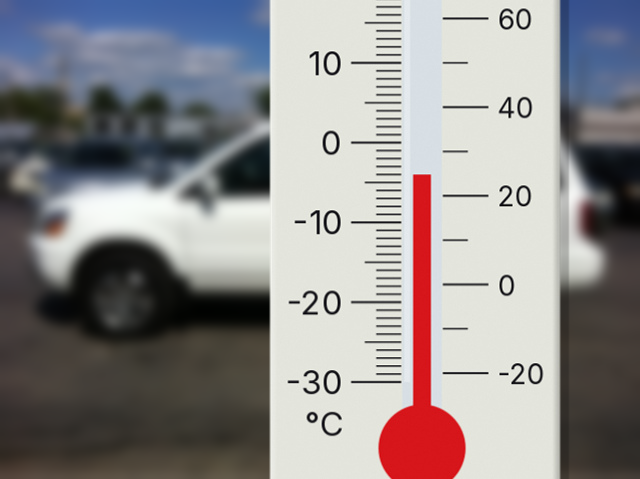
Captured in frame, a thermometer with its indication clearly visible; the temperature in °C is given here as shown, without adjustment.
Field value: -4 °C
